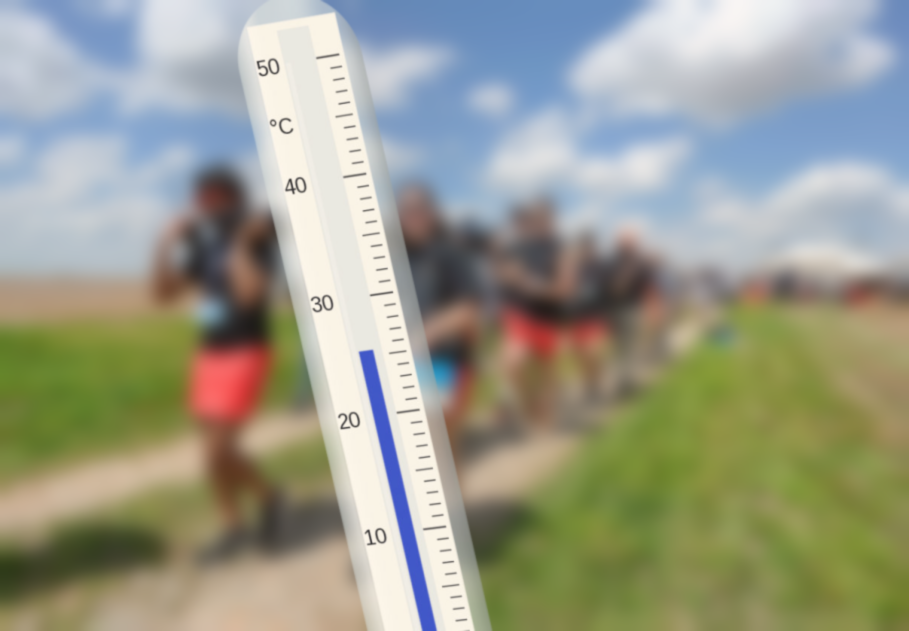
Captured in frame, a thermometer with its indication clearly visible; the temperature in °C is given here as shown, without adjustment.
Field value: 25.5 °C
